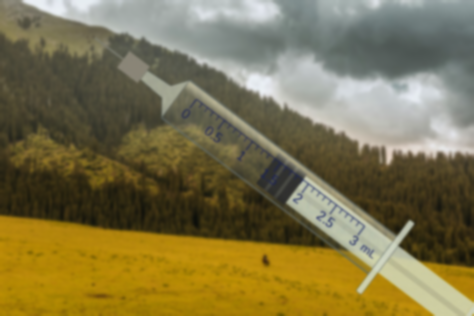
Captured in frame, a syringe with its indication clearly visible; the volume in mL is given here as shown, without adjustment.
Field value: 1.4 mL
